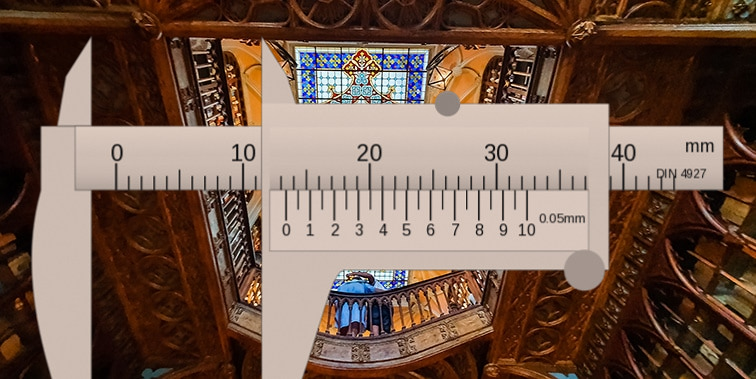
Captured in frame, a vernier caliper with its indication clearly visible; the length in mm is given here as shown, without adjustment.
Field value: 13.4 mm
